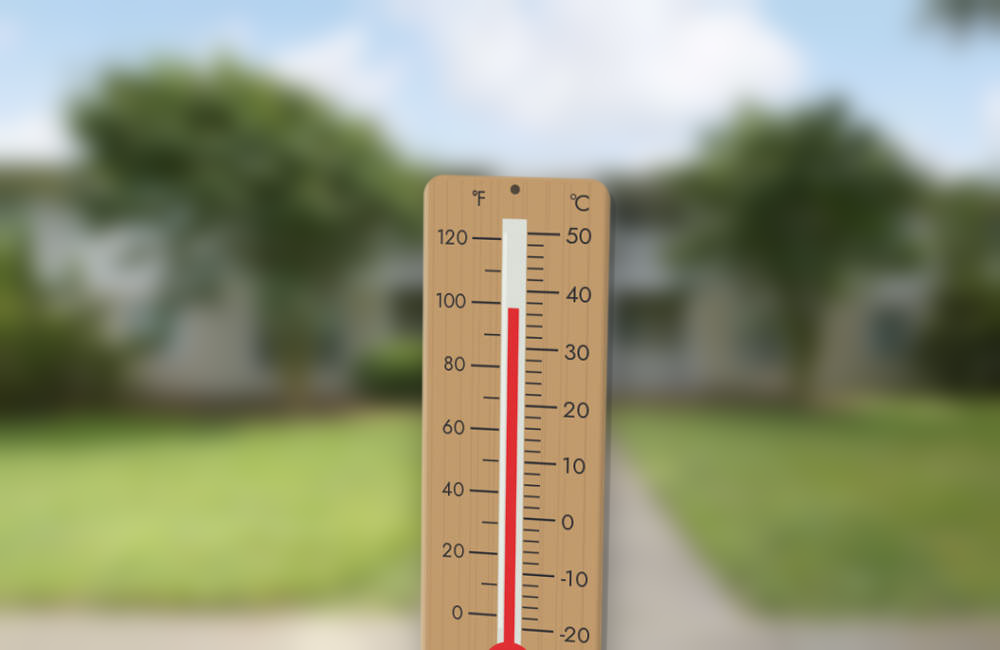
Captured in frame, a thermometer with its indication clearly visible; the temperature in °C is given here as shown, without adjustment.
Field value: 37 °C
